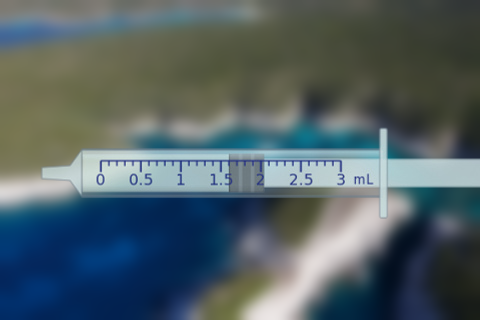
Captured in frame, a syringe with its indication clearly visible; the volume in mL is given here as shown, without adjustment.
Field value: 1.6 mL
